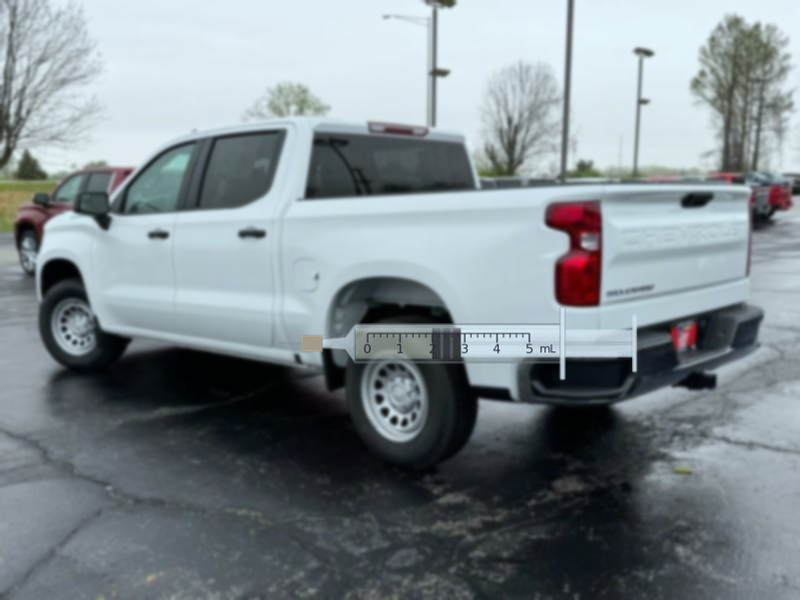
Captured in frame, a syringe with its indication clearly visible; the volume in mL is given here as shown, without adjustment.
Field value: 2 mL
